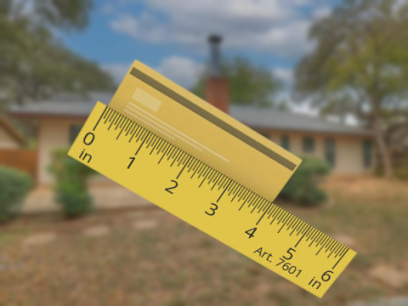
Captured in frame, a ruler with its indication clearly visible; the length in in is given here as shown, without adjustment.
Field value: 4 in
